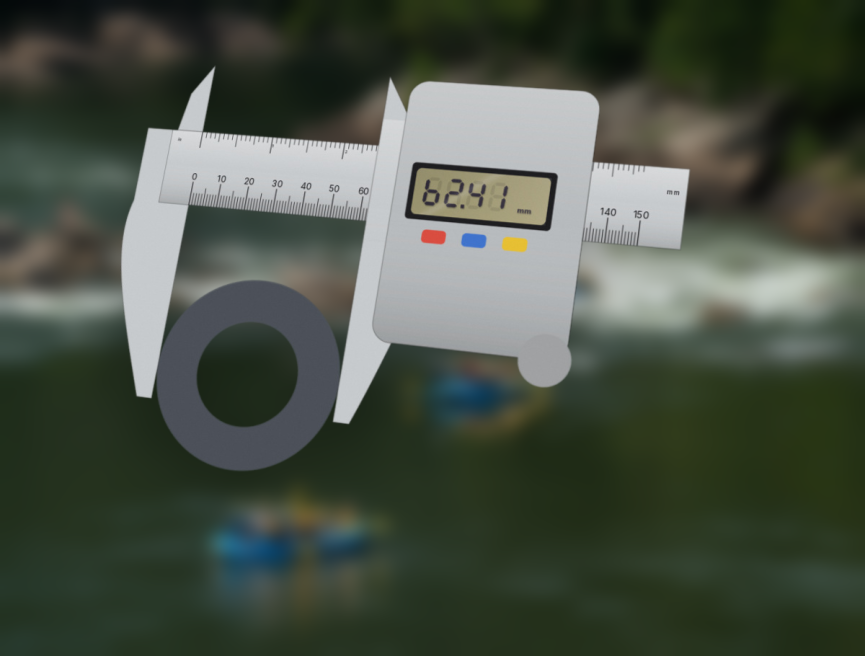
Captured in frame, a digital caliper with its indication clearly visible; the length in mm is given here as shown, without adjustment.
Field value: 62.41 mm
